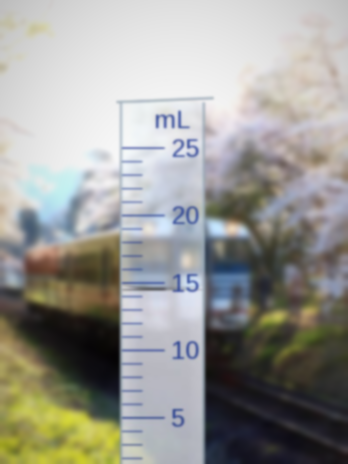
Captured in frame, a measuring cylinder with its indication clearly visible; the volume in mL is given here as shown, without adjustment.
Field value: 14.5 mL
